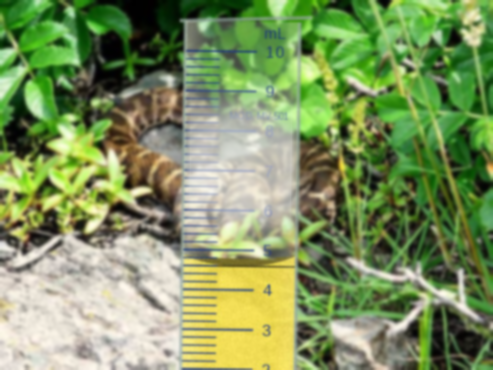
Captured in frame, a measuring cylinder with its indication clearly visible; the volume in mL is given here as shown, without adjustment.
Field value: 4.6 mL
